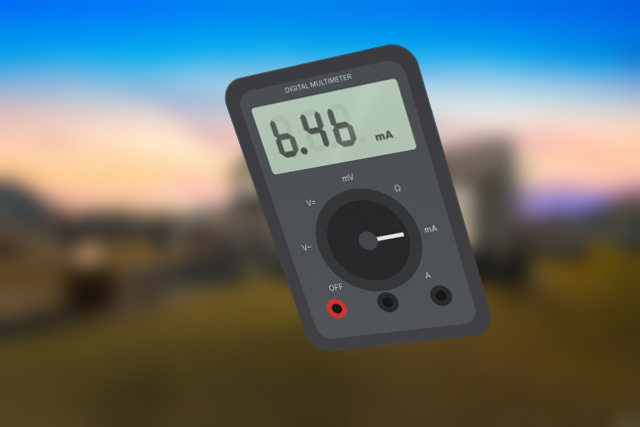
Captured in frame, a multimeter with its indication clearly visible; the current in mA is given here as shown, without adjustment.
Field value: 6.46 mA
